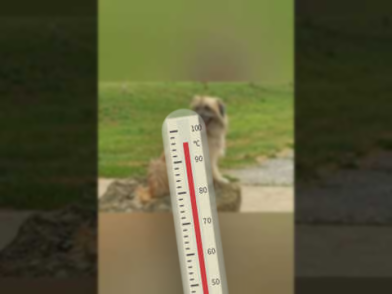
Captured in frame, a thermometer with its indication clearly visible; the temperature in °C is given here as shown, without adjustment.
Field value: 96 °C
